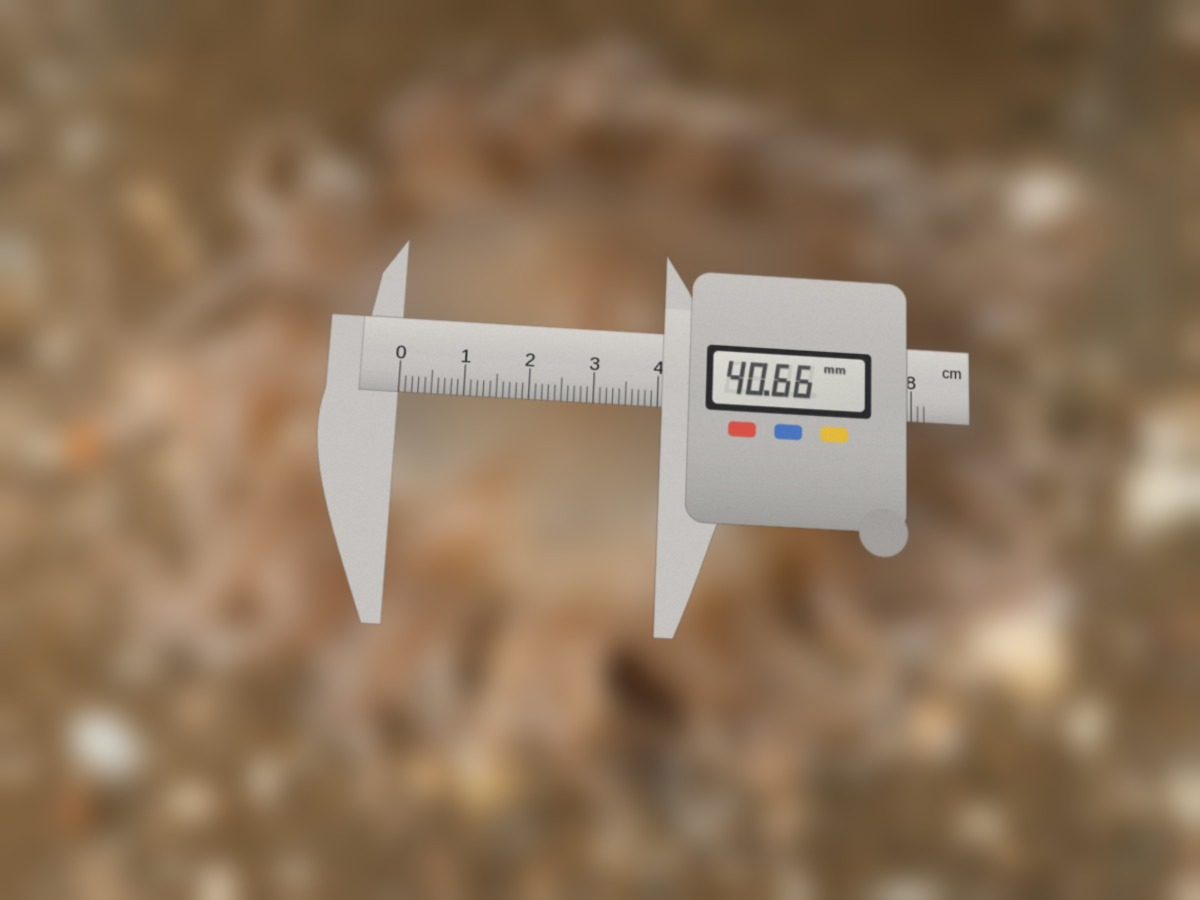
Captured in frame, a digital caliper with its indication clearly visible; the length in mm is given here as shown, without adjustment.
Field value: 40.66 mm
